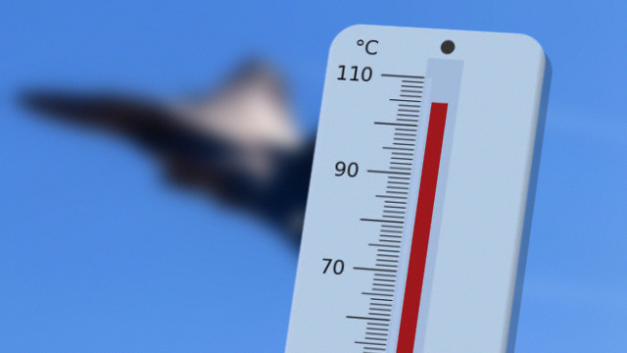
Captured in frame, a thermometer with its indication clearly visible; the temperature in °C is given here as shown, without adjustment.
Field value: 105 °C
